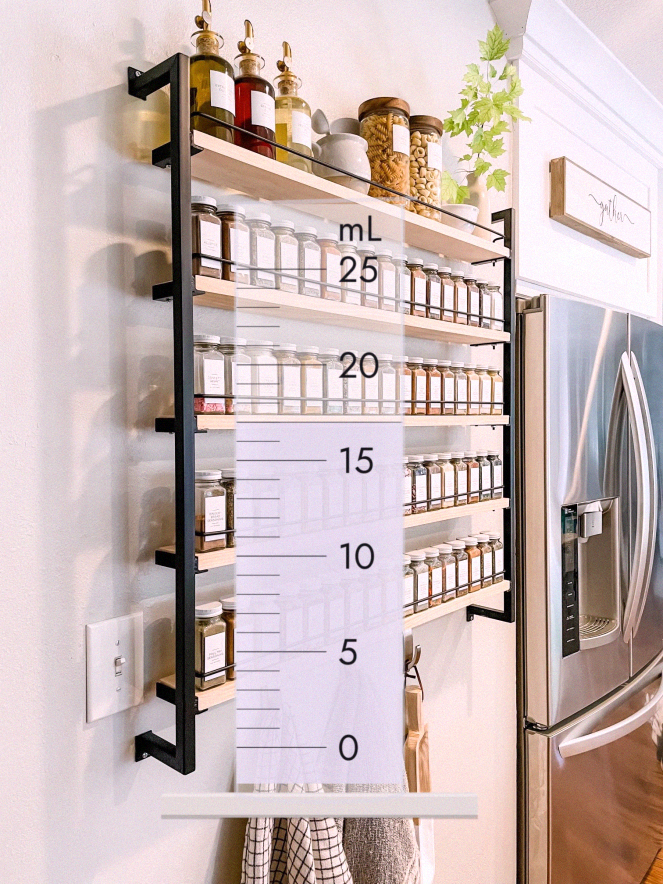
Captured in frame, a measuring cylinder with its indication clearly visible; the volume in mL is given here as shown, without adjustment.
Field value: 17 mL
